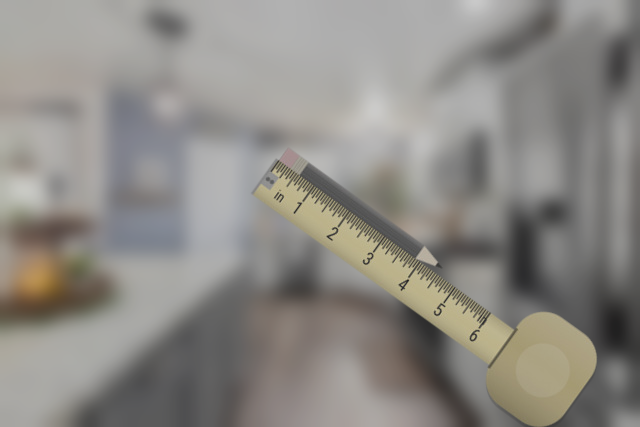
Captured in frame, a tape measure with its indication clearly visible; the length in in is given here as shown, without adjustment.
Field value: 4.5 in
